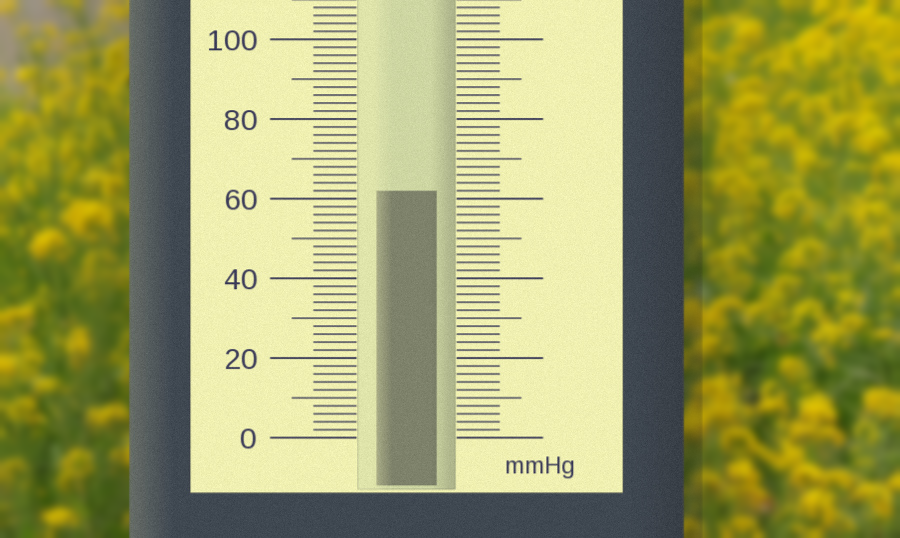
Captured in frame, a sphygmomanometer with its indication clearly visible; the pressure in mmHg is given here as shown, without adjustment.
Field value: 62 mmHg
